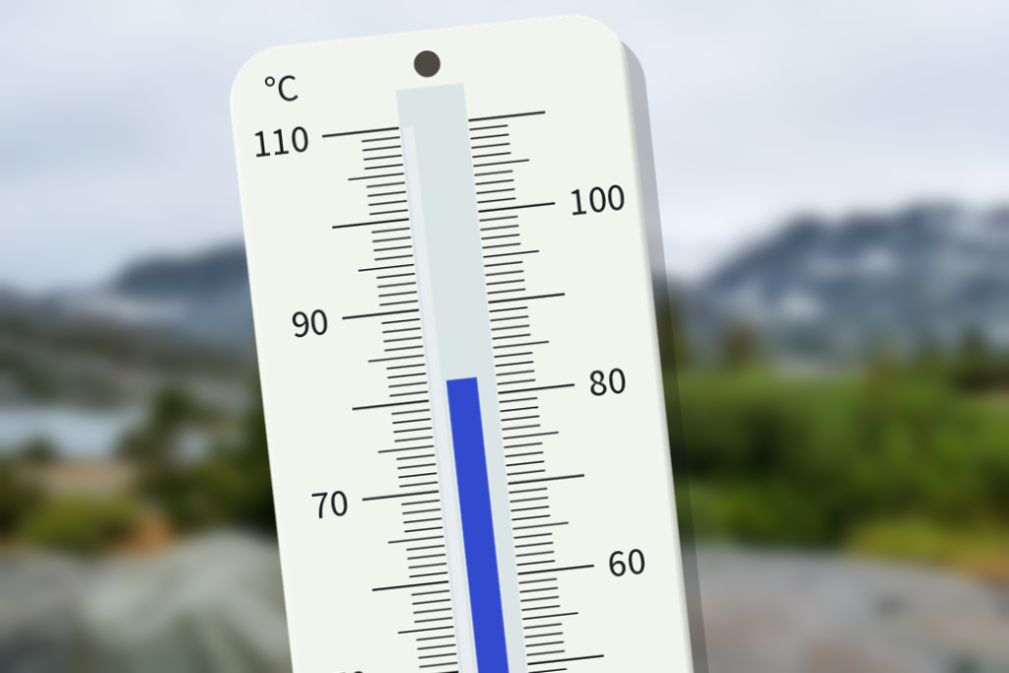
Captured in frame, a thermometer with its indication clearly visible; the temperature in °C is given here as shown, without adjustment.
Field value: 82 °C
